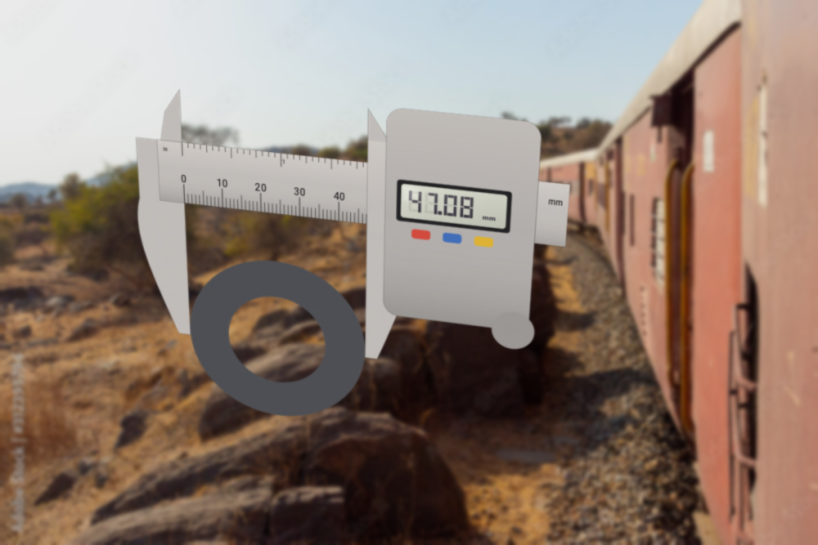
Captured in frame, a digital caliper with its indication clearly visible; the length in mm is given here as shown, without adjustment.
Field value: 47.08 mm
